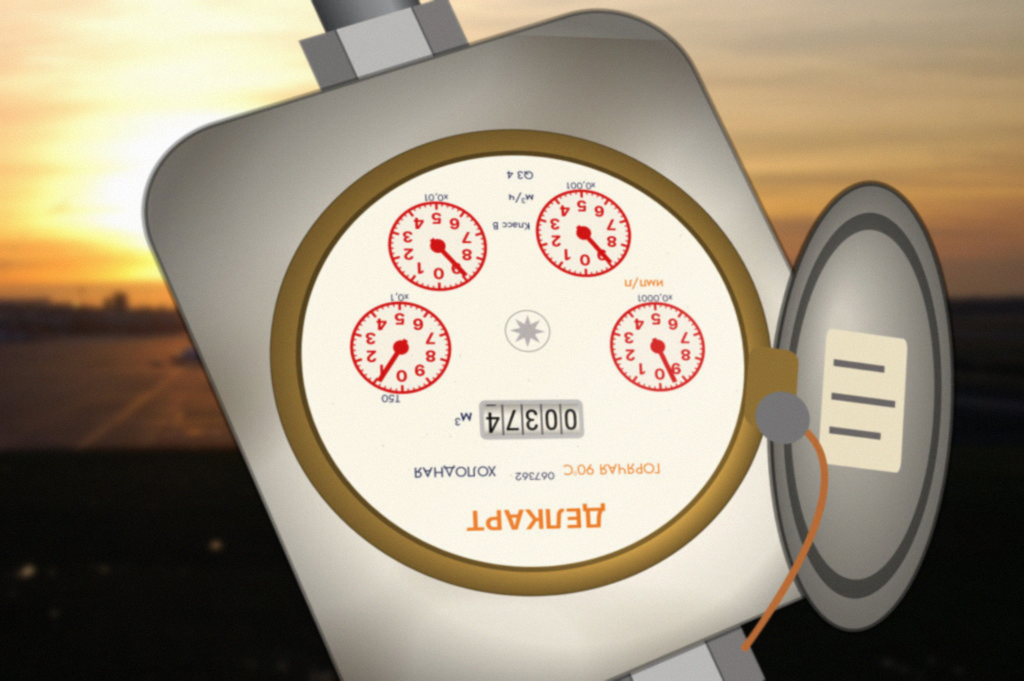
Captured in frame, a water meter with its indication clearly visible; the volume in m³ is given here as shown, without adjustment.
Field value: 374.0889 m³
